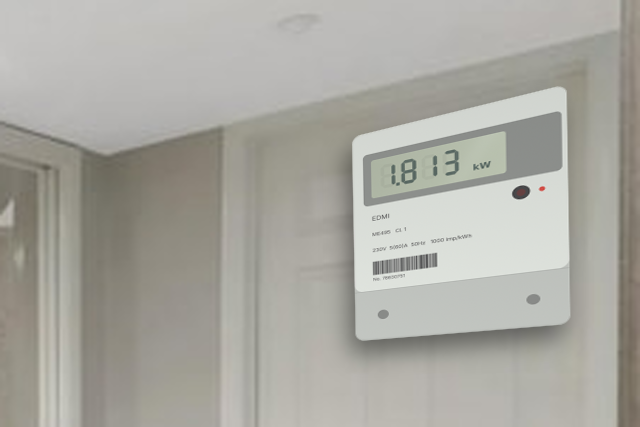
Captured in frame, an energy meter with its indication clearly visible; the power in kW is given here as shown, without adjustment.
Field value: 1.813 kW
